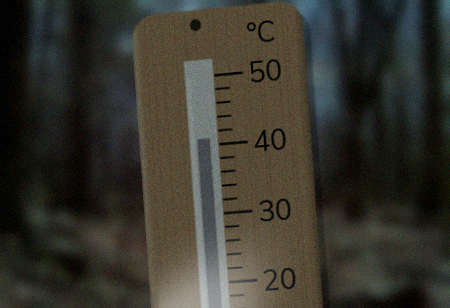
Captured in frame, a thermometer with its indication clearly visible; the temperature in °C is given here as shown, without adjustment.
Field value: 41 °C
